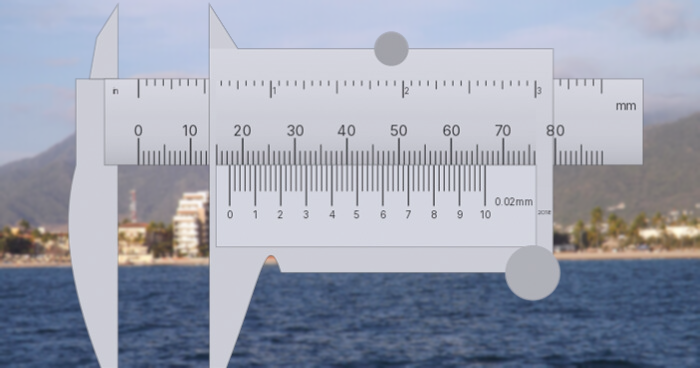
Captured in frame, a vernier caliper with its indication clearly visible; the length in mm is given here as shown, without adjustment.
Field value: 17.5 mm
